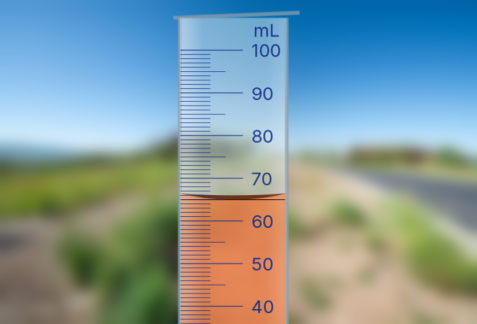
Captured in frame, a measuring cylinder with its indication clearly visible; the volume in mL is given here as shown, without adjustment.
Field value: 65 mL
